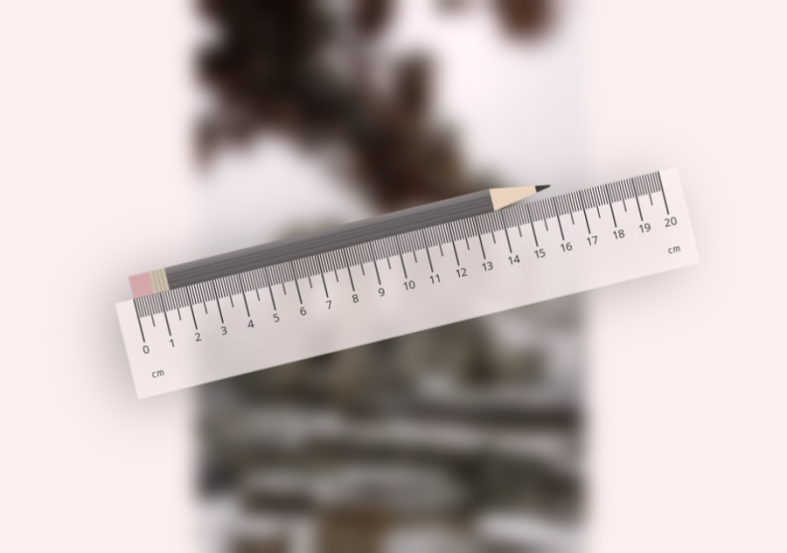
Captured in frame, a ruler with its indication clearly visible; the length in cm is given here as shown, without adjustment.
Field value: 16 cm
